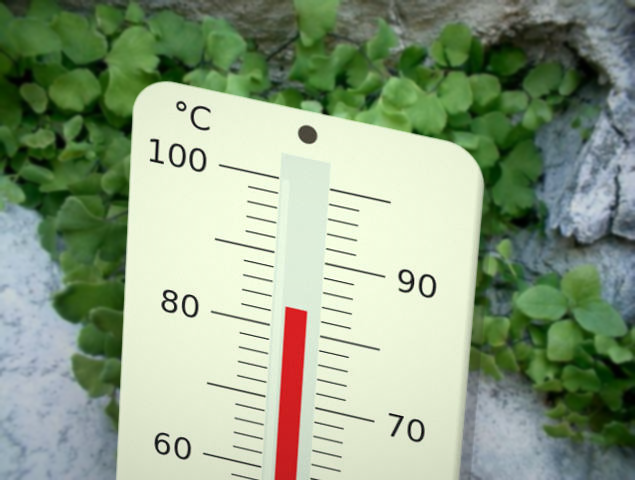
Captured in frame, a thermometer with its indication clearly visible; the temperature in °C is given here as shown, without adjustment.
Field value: 83 °C
